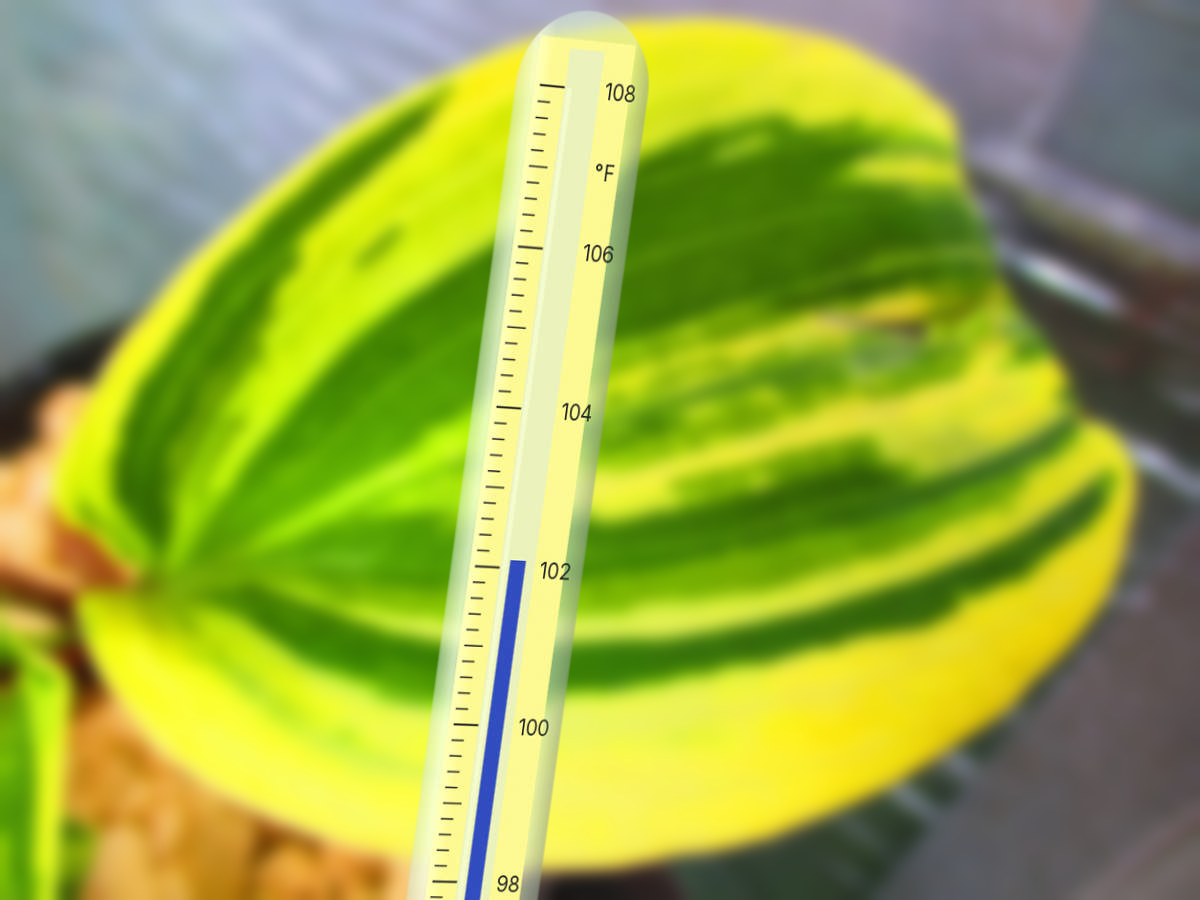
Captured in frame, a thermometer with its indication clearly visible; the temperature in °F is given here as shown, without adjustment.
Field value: 102.1 °F
